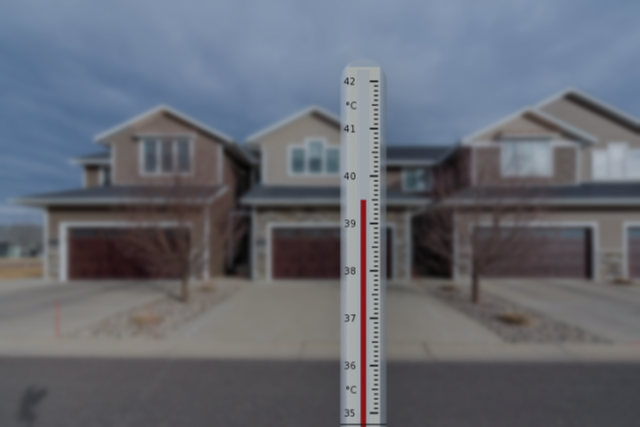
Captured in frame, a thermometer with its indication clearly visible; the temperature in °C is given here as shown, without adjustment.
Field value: 39.5 °C
